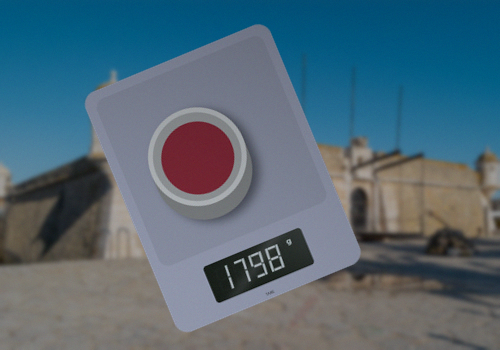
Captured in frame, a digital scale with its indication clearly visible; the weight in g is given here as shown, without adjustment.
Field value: 1798 g
